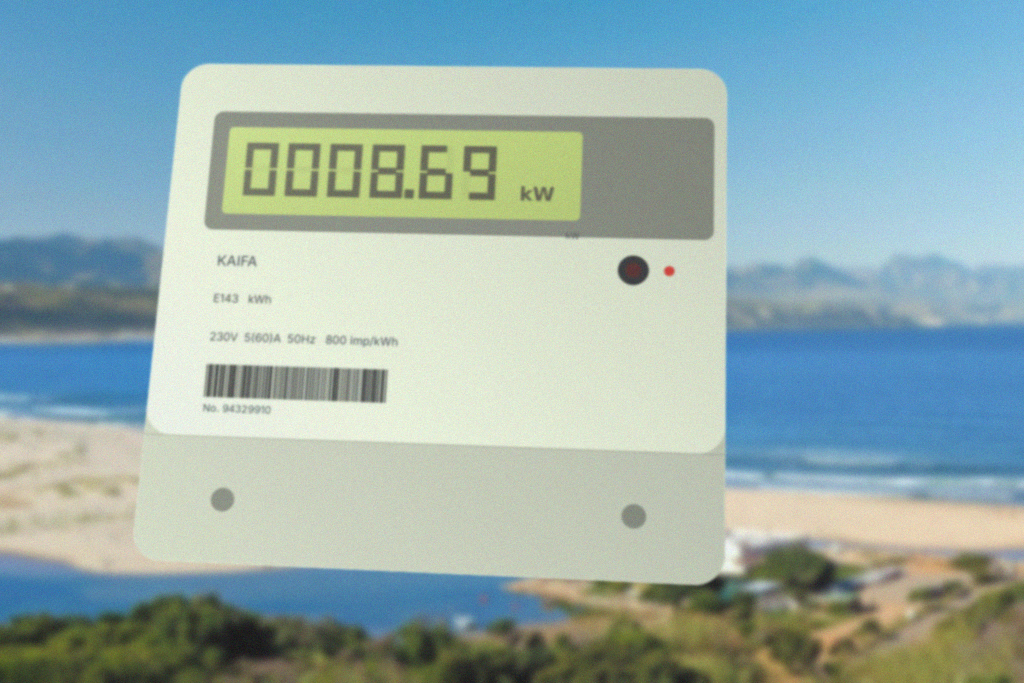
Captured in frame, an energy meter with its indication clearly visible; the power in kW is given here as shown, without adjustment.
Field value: 8.69 kW
